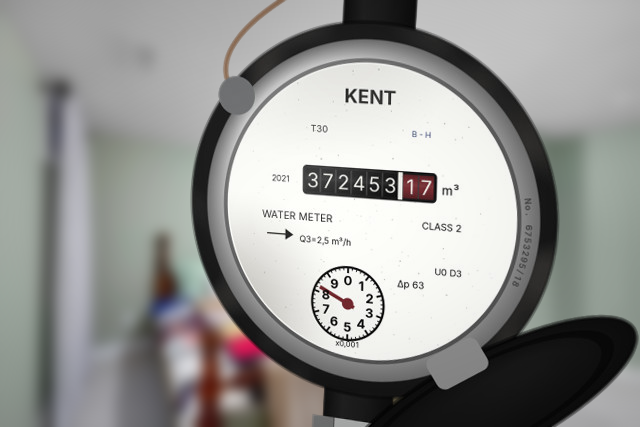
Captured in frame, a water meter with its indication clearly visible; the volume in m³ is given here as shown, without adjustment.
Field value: 372453.178 m³
